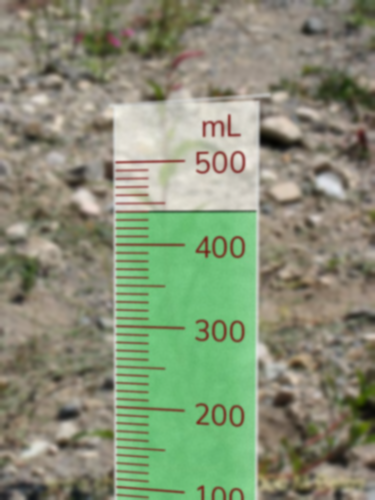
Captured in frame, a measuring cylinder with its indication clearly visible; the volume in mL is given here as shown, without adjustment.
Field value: 440 mL
